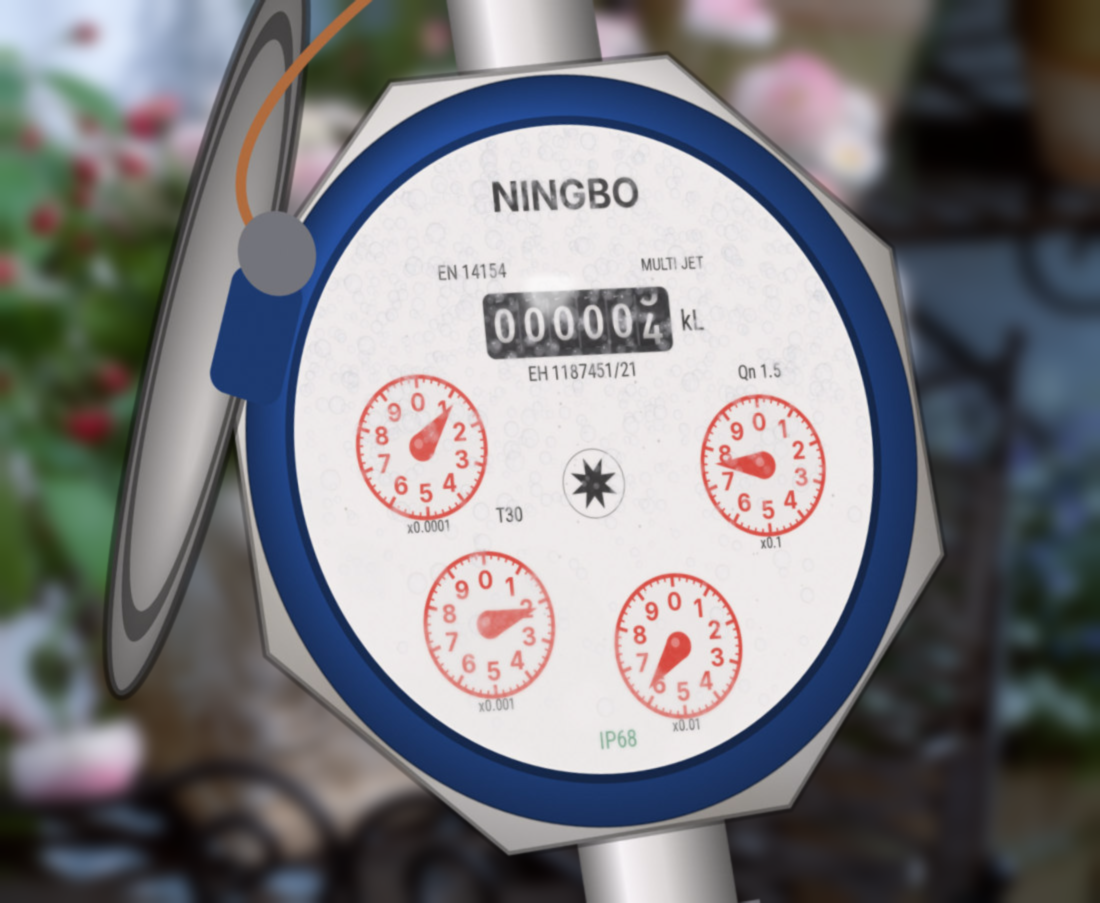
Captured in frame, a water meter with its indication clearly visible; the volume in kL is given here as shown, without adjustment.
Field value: 3.7621 kL
